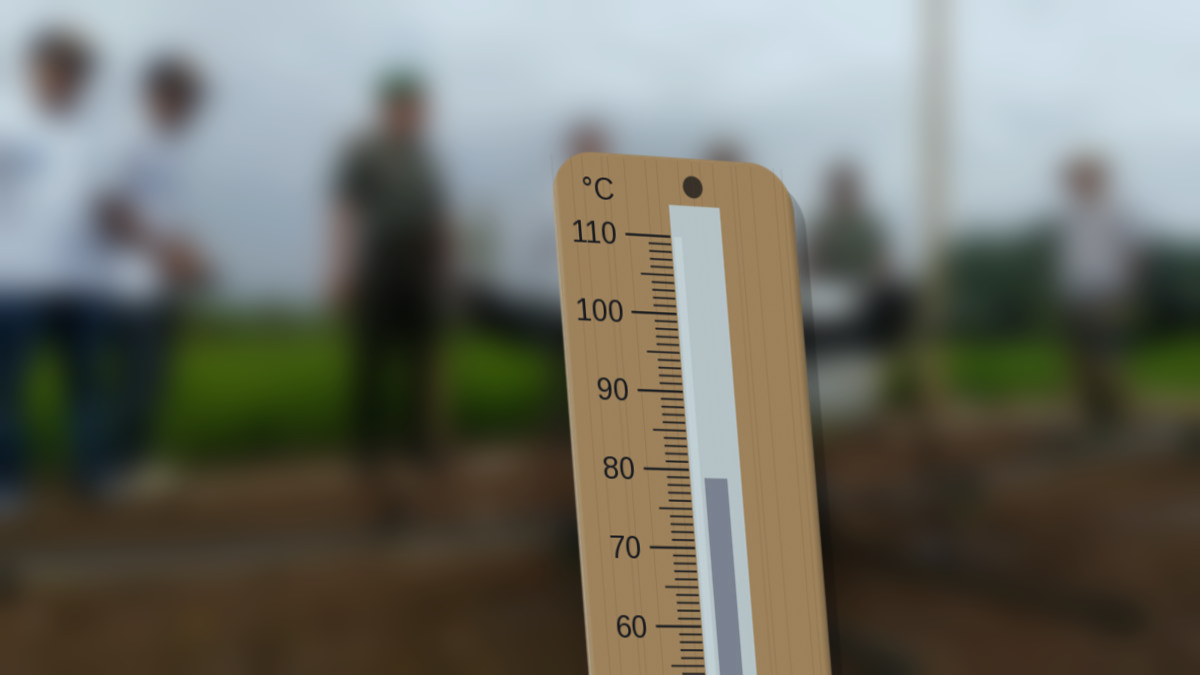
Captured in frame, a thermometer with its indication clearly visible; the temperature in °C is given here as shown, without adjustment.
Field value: 79 °C
